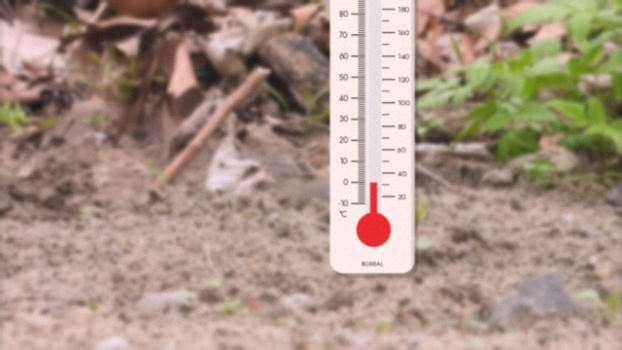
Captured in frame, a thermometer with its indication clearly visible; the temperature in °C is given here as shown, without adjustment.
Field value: 0 °C
